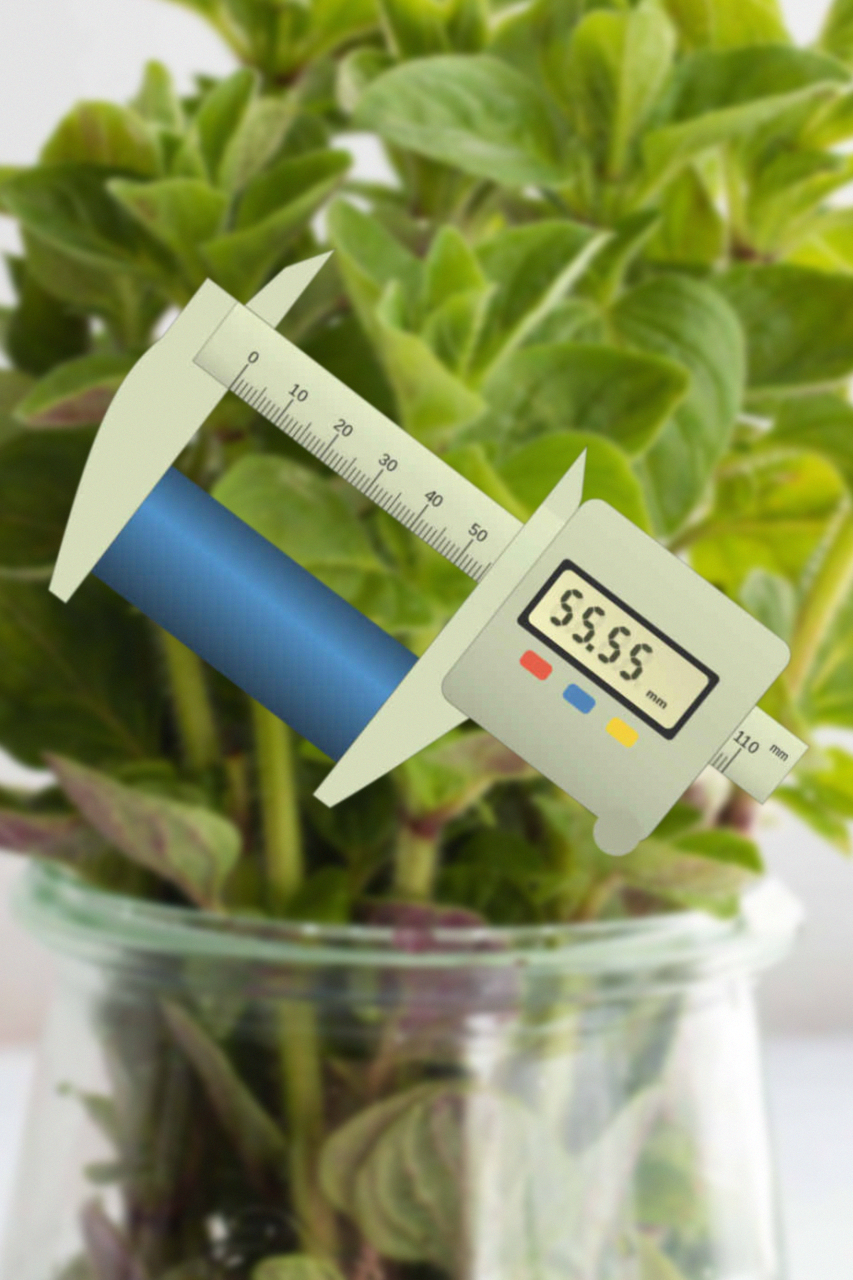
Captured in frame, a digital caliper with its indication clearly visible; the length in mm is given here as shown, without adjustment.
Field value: 55.55 mm
